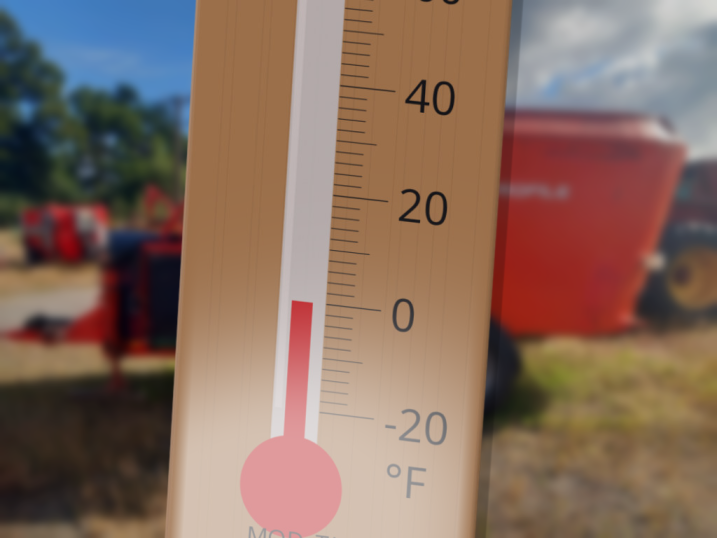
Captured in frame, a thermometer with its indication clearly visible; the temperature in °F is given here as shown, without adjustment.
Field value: 0 °F
